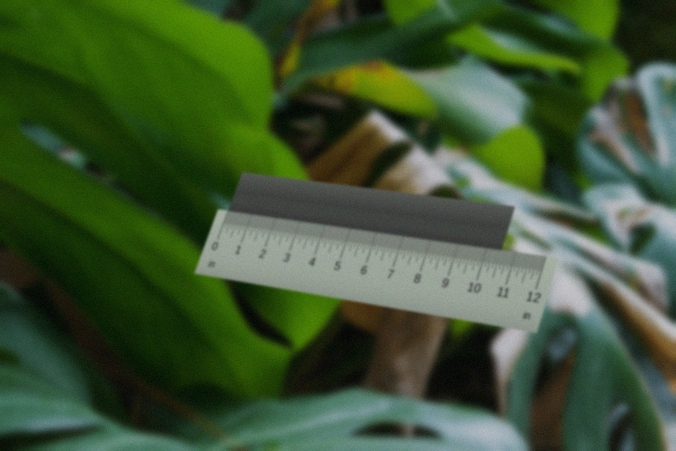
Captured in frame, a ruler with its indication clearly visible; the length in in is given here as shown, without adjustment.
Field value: 10.5 in
